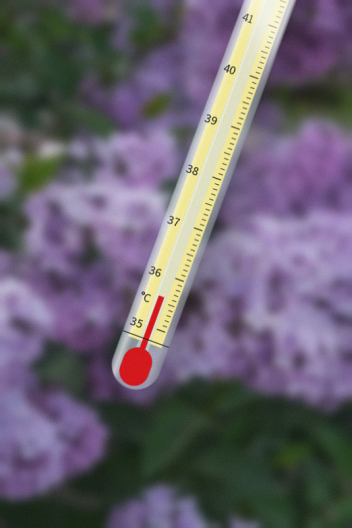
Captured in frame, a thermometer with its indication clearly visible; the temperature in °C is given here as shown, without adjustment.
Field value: 35.6 °C
